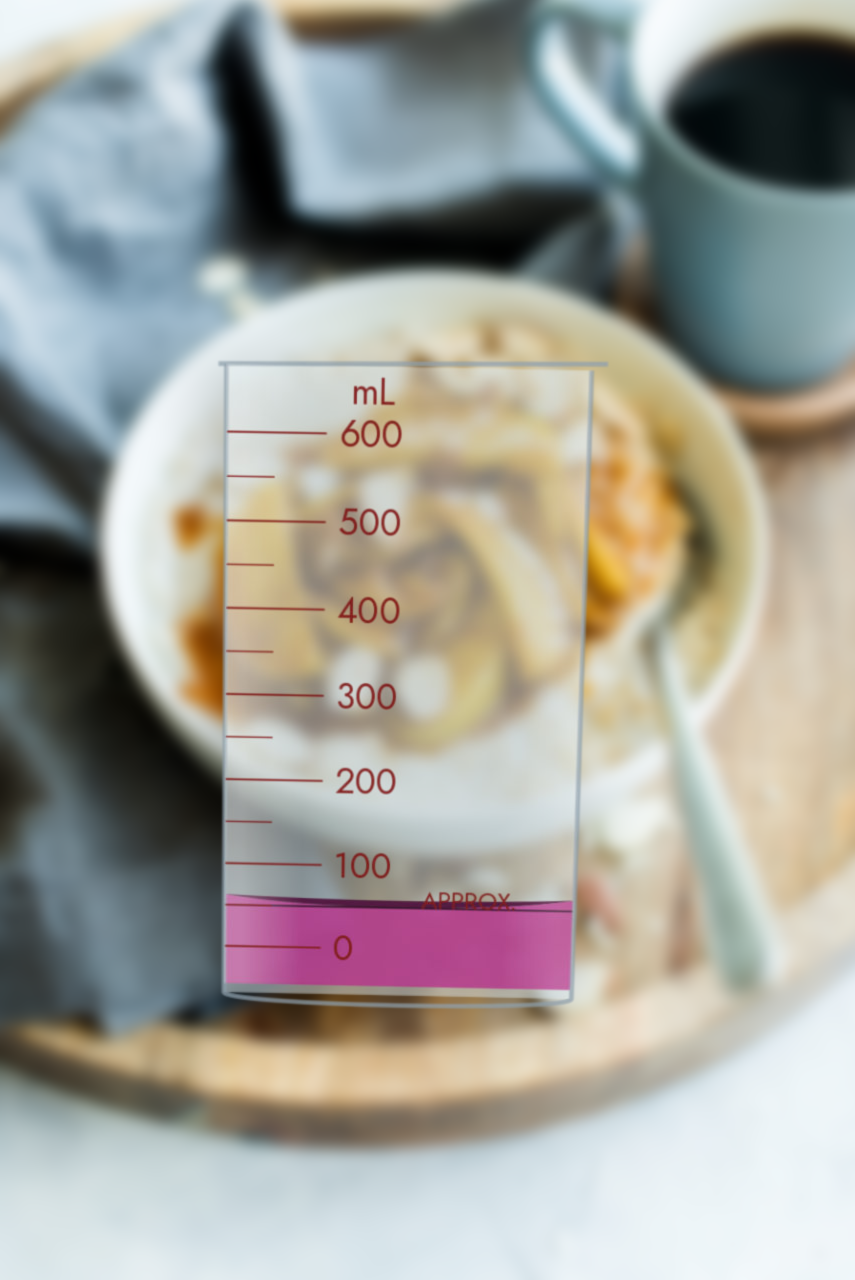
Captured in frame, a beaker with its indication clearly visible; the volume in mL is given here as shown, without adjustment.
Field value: 50 mL
